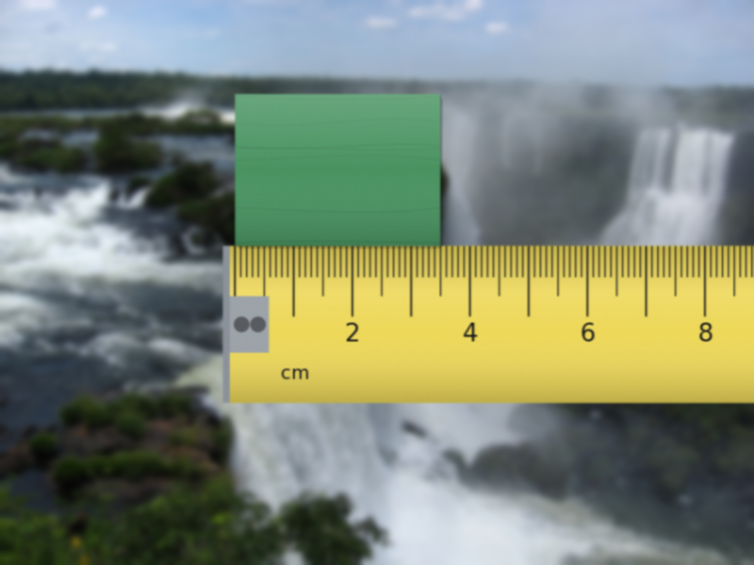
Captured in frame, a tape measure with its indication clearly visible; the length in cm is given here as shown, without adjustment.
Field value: 3.5 cm
